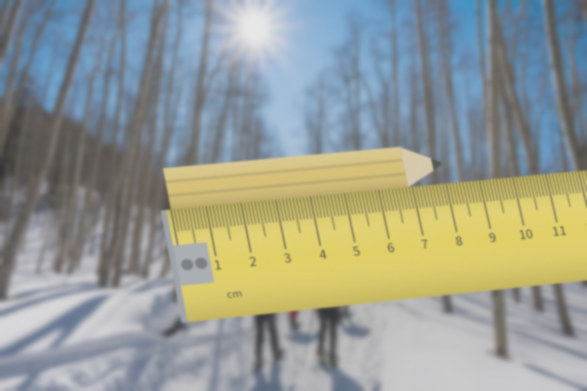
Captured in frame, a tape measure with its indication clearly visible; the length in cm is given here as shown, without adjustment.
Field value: 8 cm
